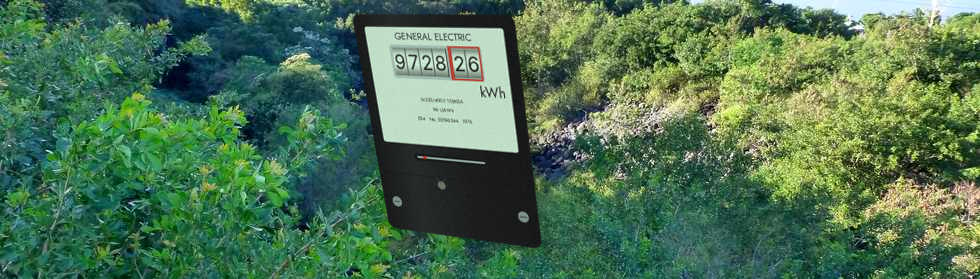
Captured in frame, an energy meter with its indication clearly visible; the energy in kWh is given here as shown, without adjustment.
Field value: 9728.26 kWh
